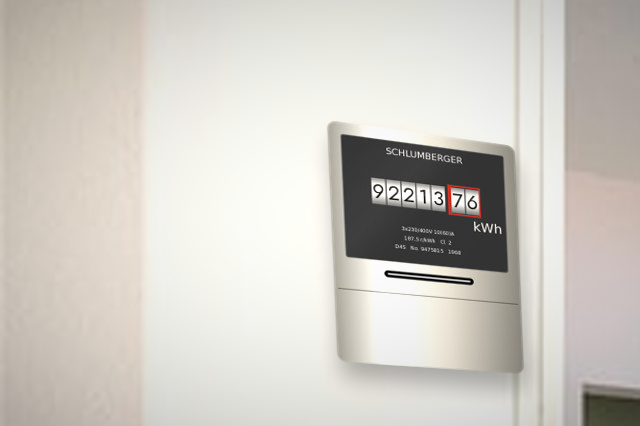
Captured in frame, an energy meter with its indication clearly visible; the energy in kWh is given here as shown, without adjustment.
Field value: 92213.76 kWh
